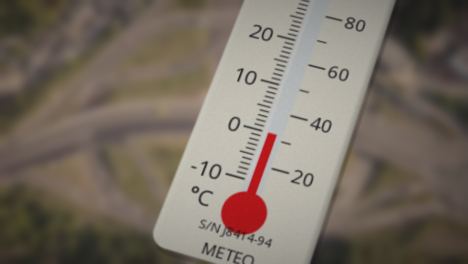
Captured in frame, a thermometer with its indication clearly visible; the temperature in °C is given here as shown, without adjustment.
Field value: 0 °C
